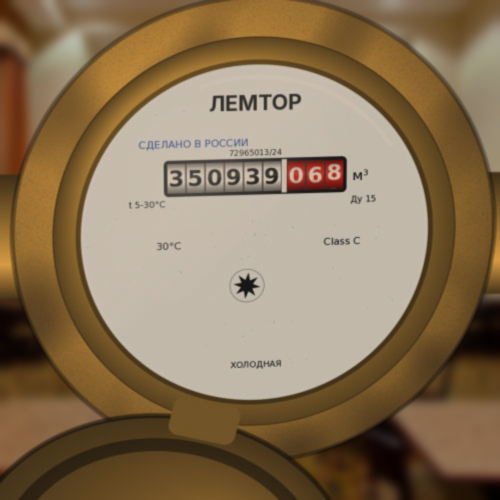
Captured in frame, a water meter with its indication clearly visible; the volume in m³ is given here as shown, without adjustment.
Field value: 350939.068 m³
